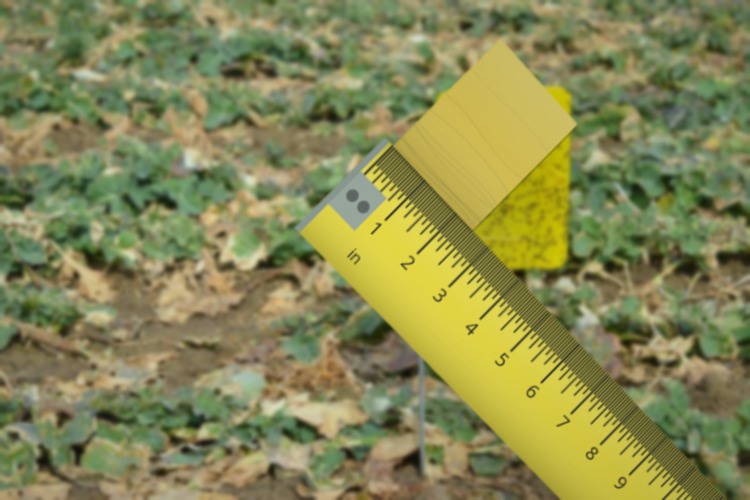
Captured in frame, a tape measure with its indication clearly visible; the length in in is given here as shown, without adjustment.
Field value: 2.5 in
